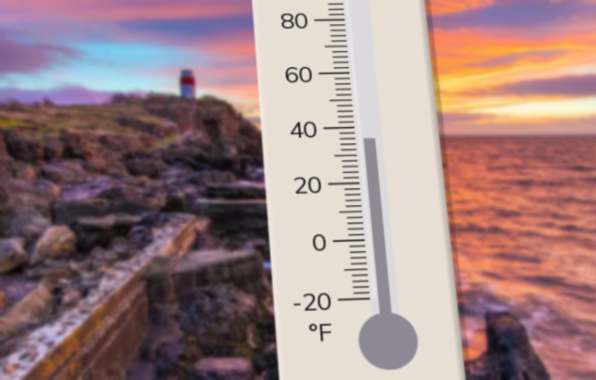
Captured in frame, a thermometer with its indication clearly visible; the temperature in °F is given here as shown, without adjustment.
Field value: 36 °F
